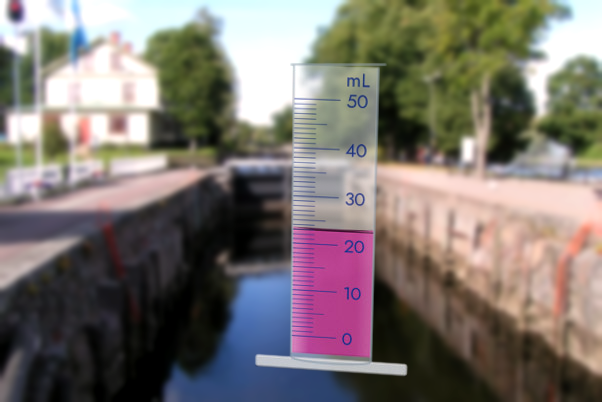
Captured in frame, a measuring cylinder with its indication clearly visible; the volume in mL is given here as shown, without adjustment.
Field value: 23 mL
